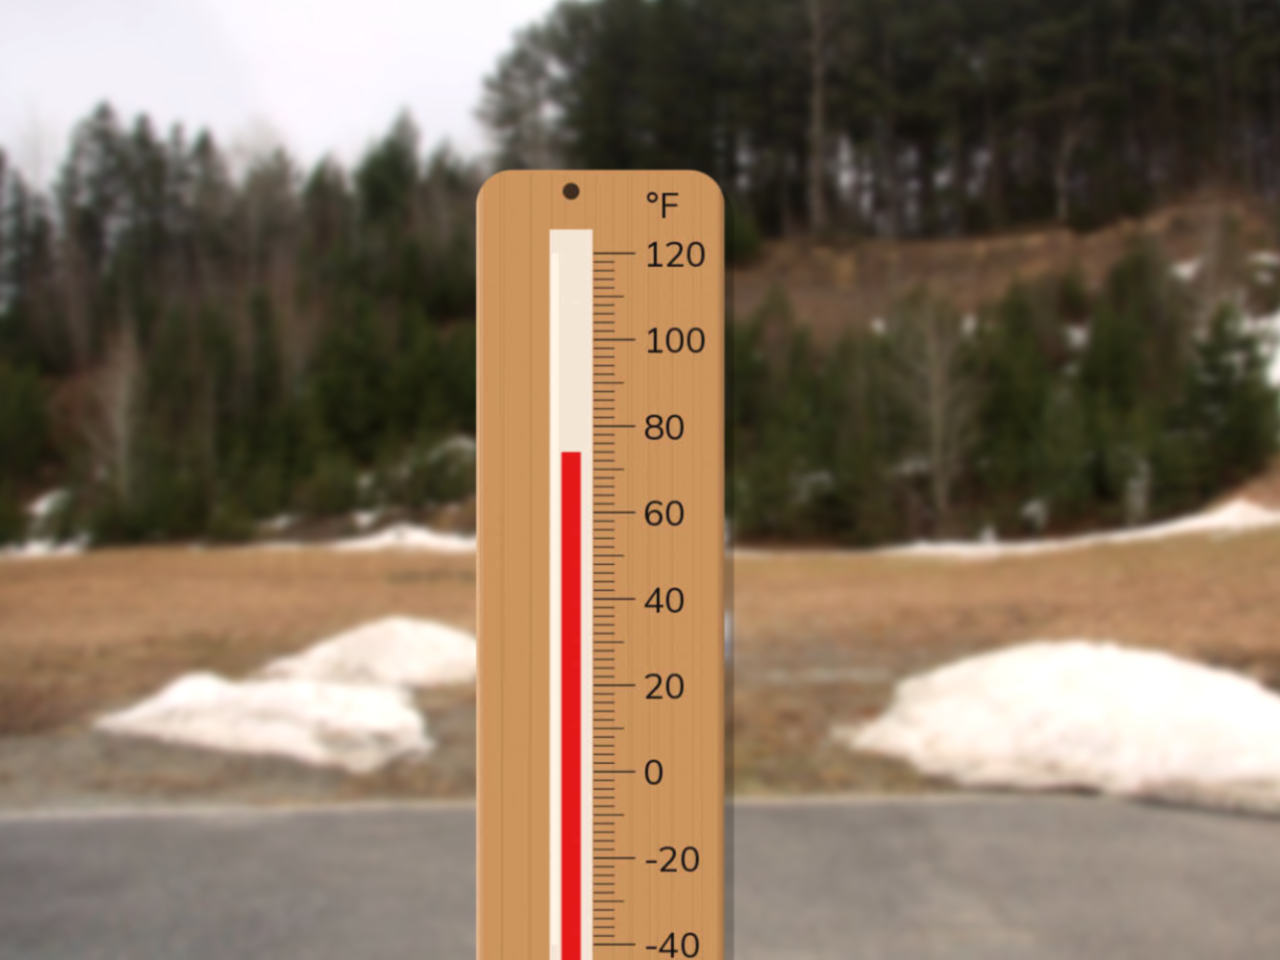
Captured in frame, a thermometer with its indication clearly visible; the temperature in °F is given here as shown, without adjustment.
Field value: 74 °F
